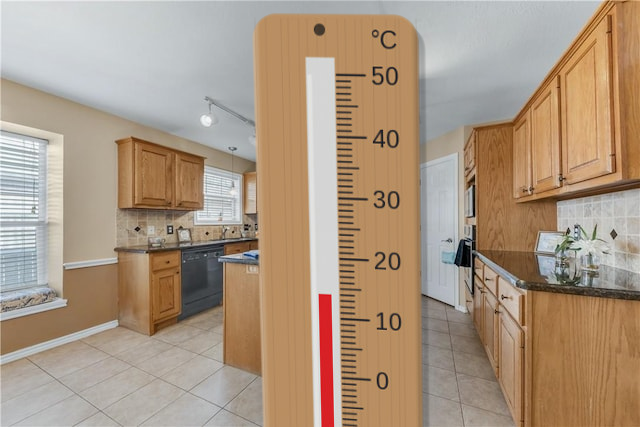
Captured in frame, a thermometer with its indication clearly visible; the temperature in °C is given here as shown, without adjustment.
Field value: 14 °C
